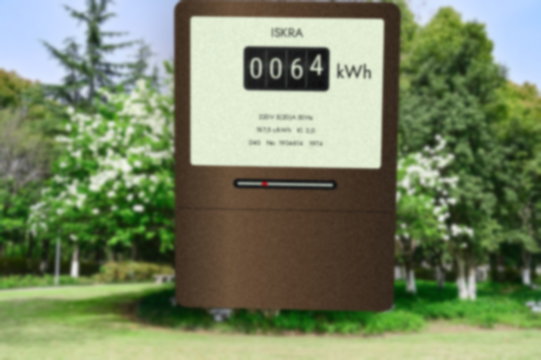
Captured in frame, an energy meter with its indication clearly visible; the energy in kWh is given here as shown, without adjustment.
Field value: 64 kWh
